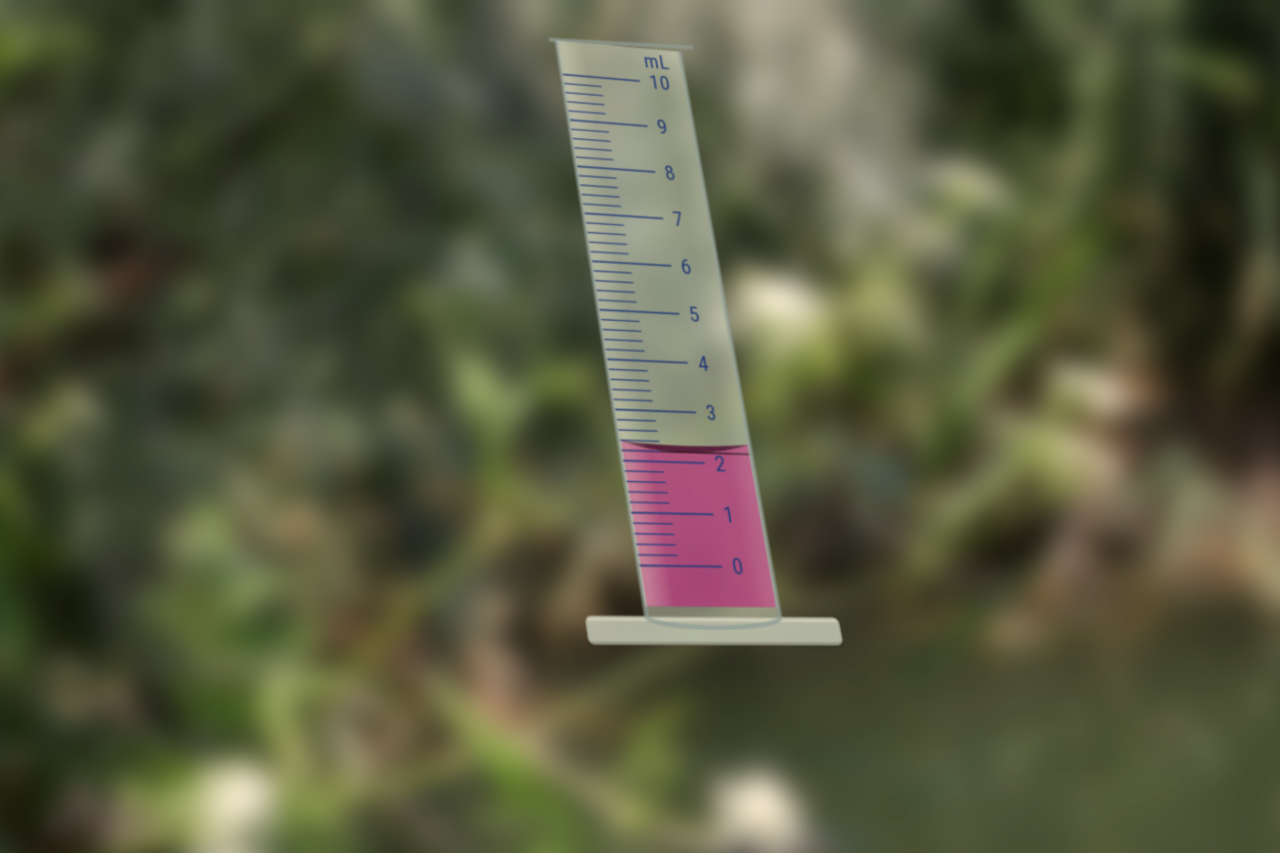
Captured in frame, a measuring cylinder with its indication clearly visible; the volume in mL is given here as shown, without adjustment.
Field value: 2.2 mL
